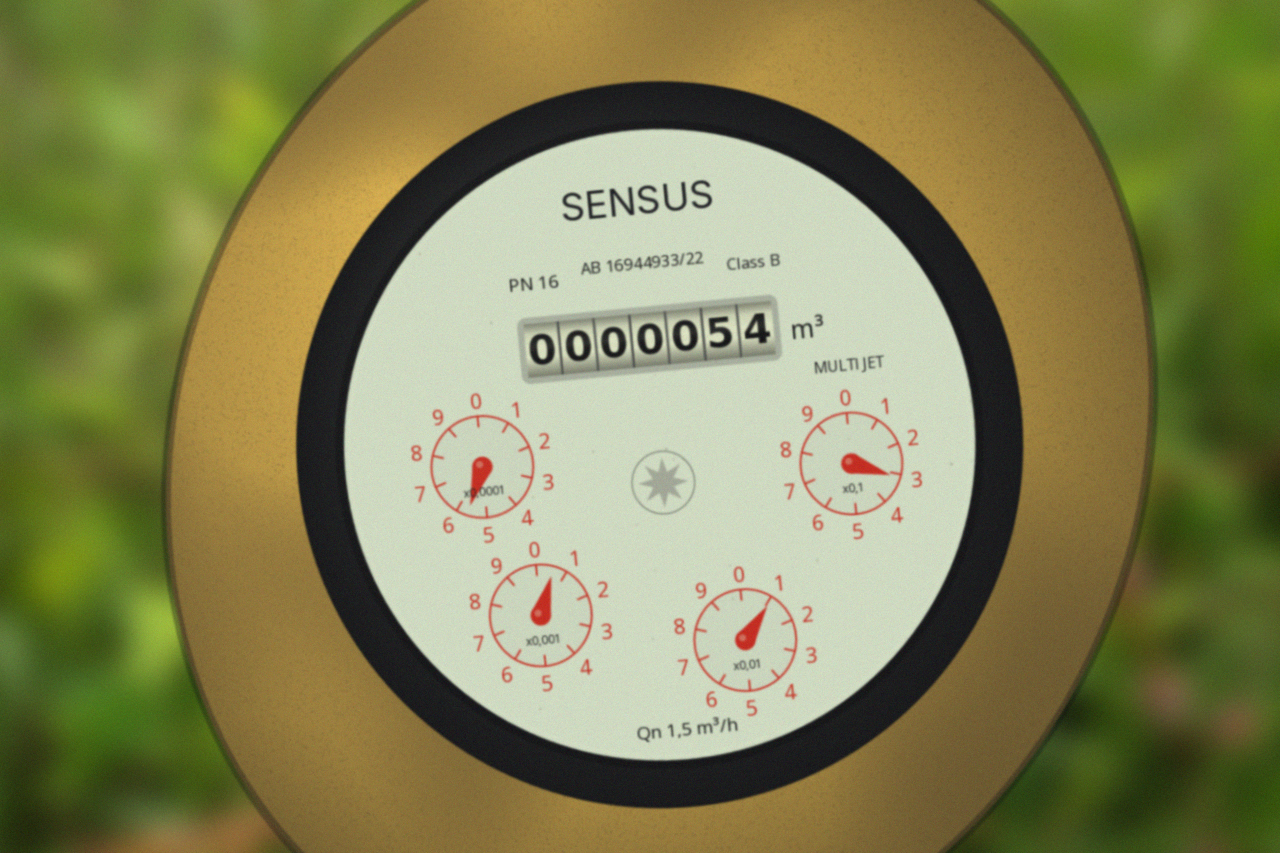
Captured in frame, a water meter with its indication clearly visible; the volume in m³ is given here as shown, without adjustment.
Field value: 54.3105 m³
